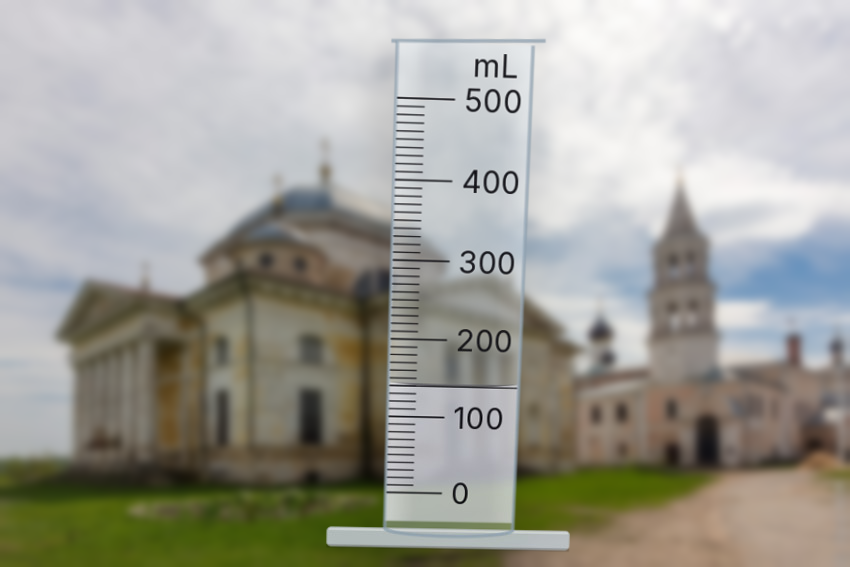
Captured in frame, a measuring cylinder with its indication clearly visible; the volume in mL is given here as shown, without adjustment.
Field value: 140 mL
